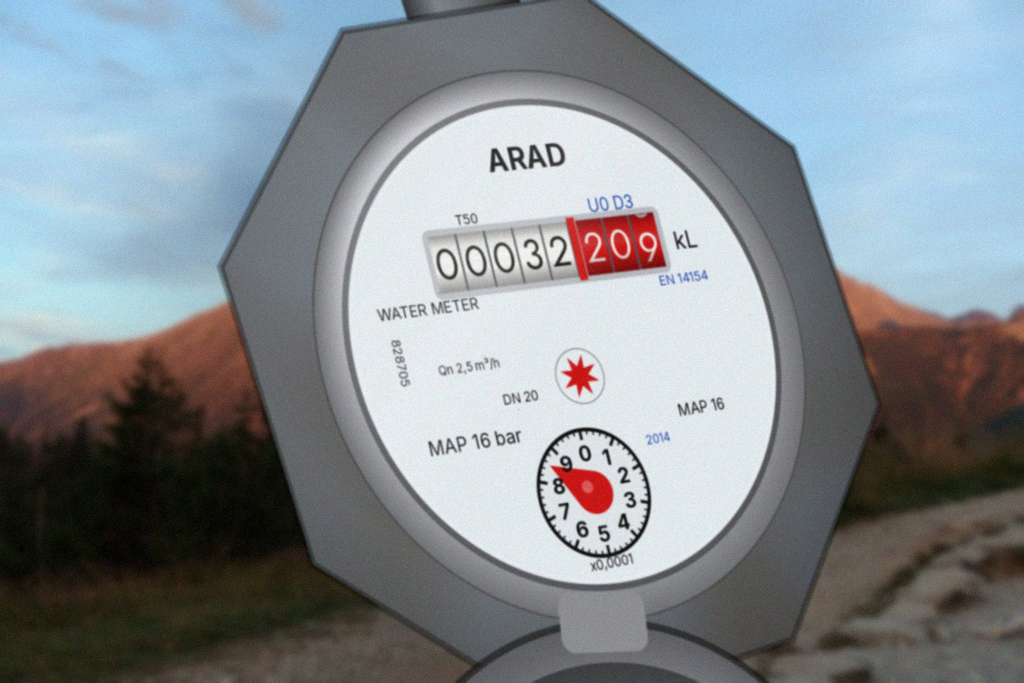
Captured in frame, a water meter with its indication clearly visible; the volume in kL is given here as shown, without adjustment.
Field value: 32.2088 kL
